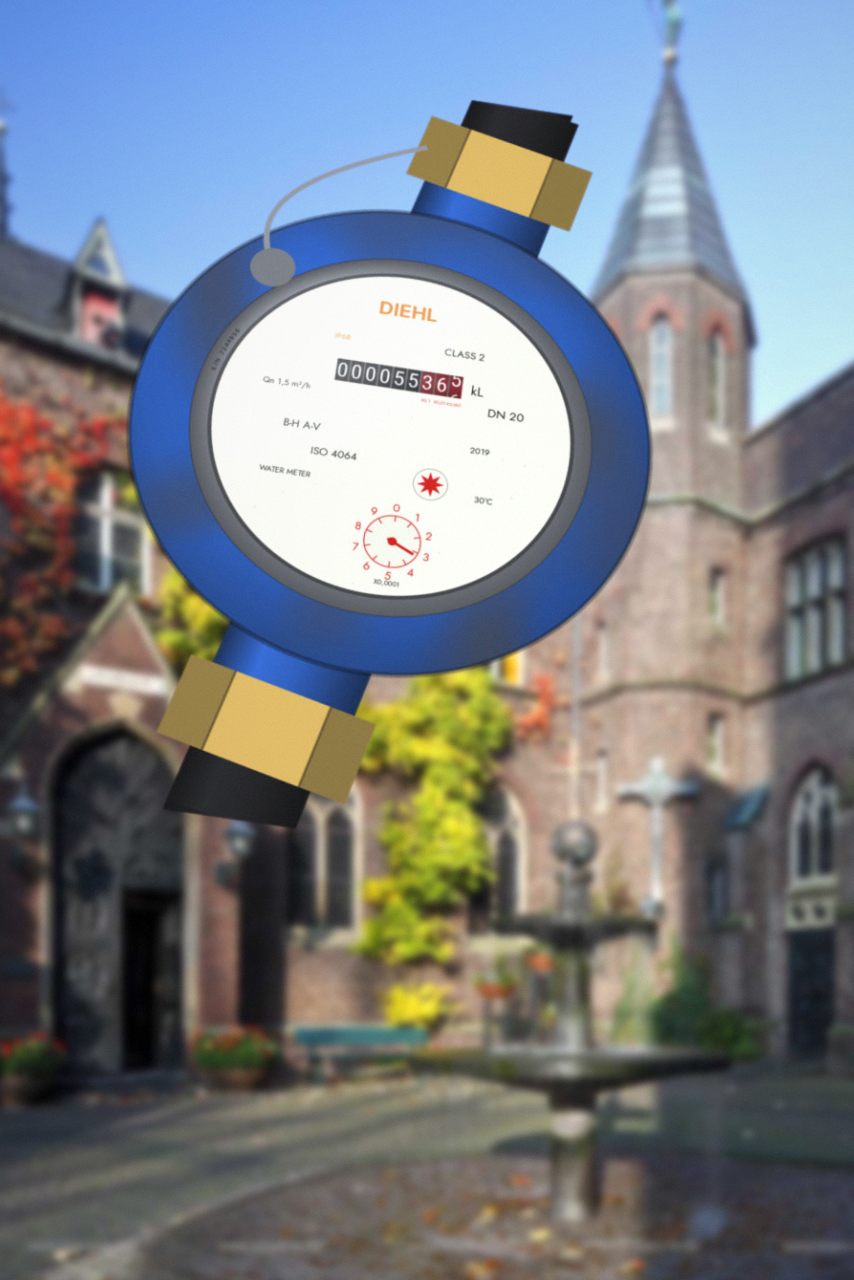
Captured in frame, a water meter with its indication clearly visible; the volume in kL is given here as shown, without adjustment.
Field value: 55.3653 kL
